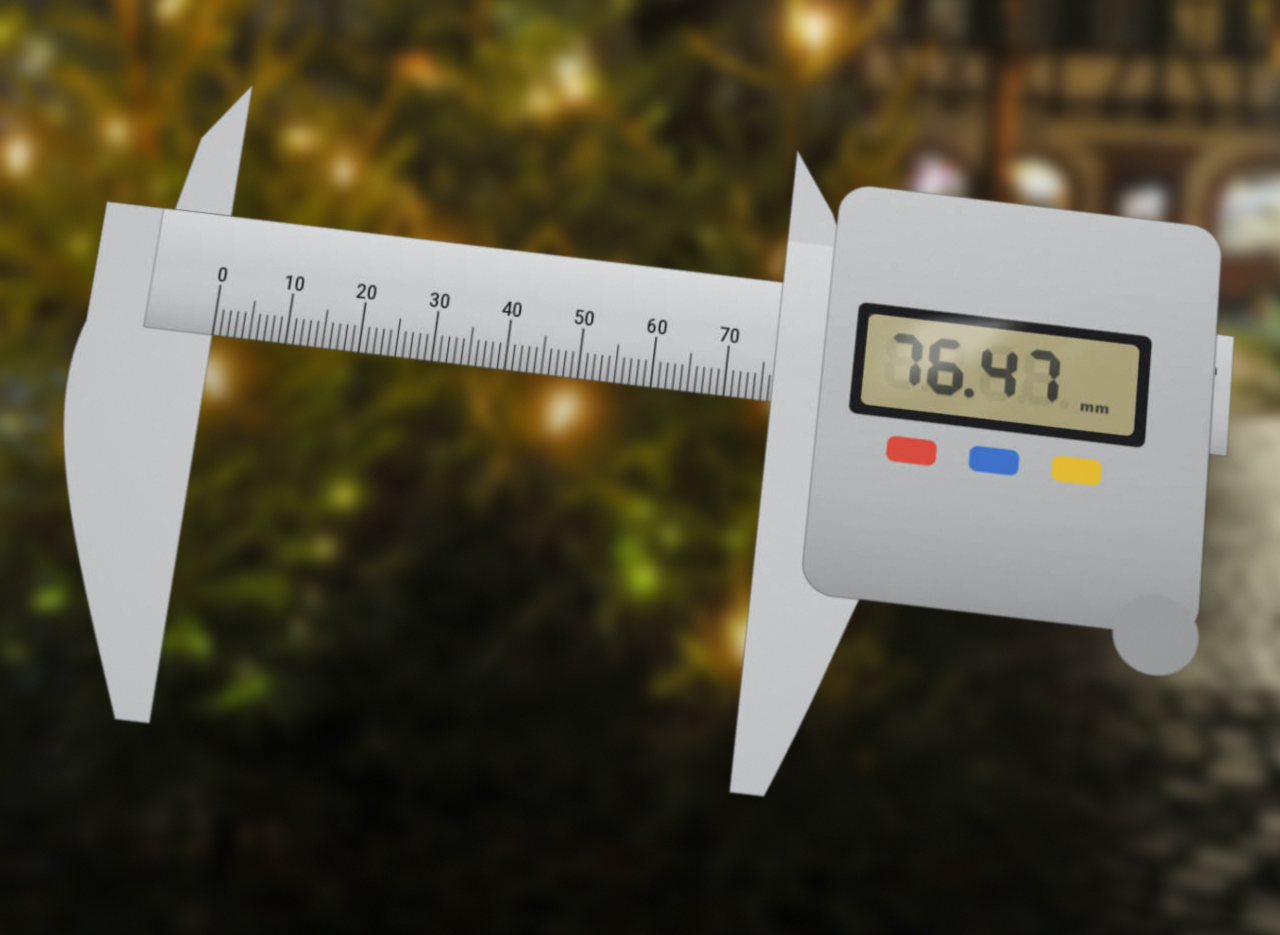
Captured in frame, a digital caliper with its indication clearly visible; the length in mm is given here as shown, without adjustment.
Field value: 76.47 mm
